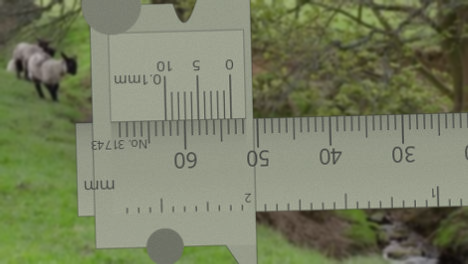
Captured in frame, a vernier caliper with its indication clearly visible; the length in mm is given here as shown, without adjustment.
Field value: 53.6 mm
